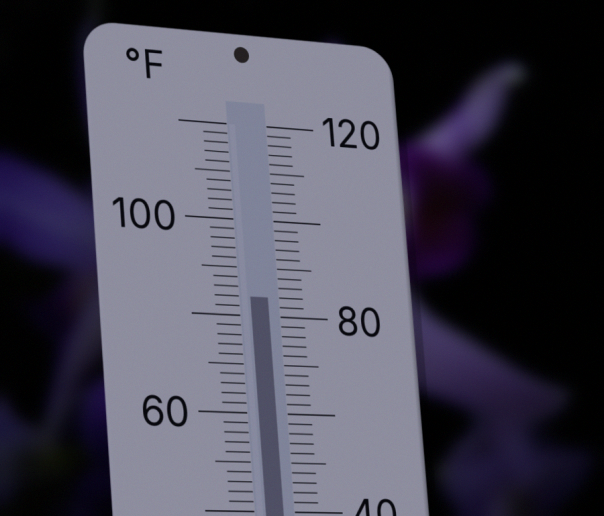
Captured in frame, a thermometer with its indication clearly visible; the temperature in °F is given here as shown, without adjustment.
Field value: 84 °F
